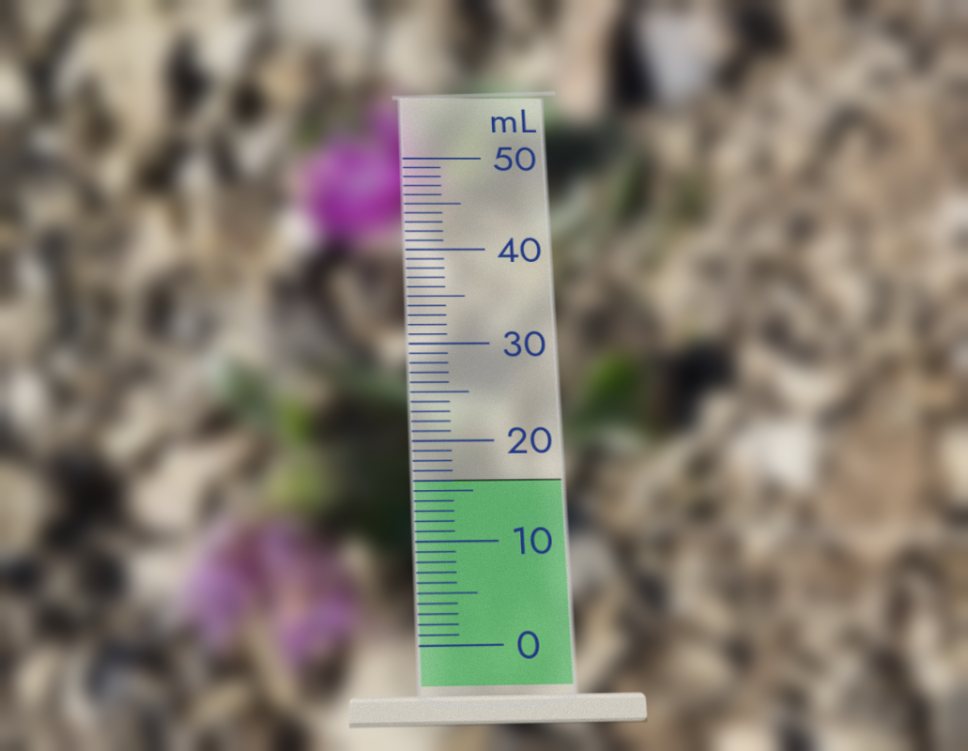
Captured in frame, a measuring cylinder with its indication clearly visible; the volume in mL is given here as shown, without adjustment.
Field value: 16 mL
